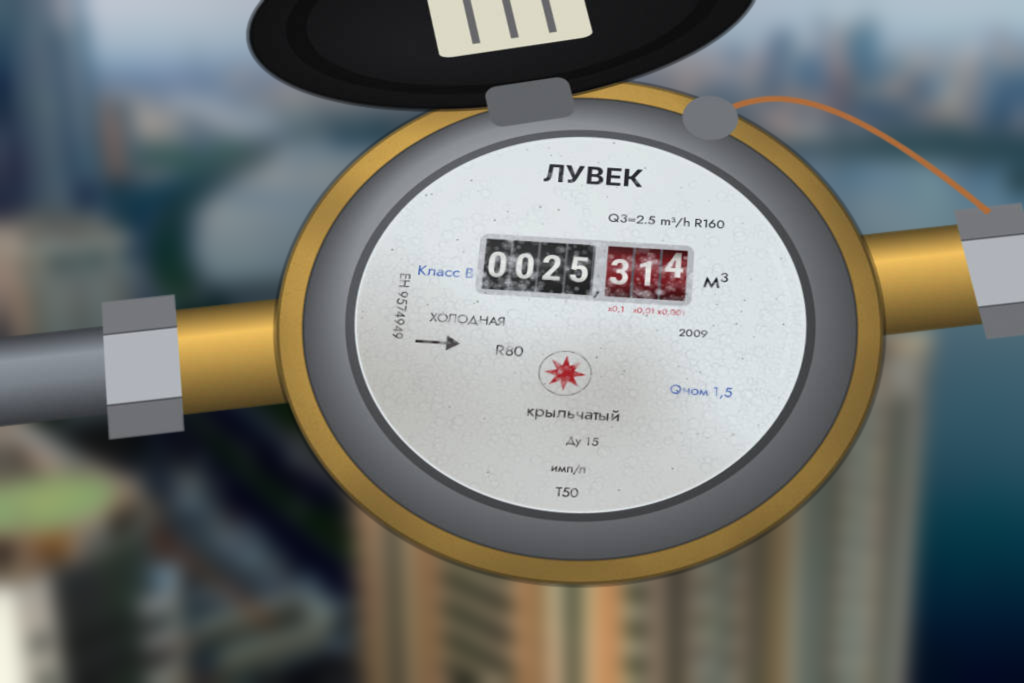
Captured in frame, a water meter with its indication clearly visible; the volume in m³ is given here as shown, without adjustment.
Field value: 25.314 m³
